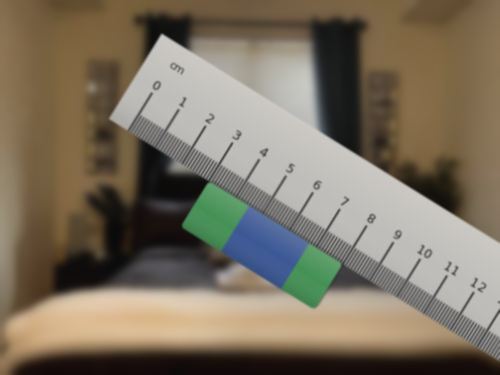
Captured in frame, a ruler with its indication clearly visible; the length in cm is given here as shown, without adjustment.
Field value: 5 cm
